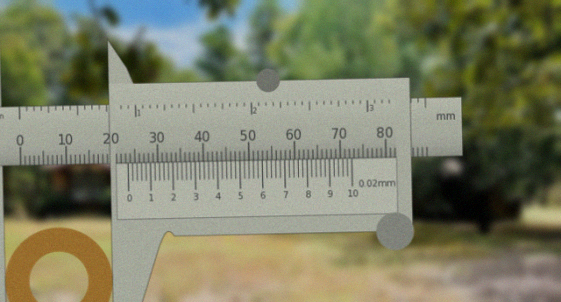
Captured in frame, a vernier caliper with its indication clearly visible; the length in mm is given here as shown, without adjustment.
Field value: 23.5 mm
